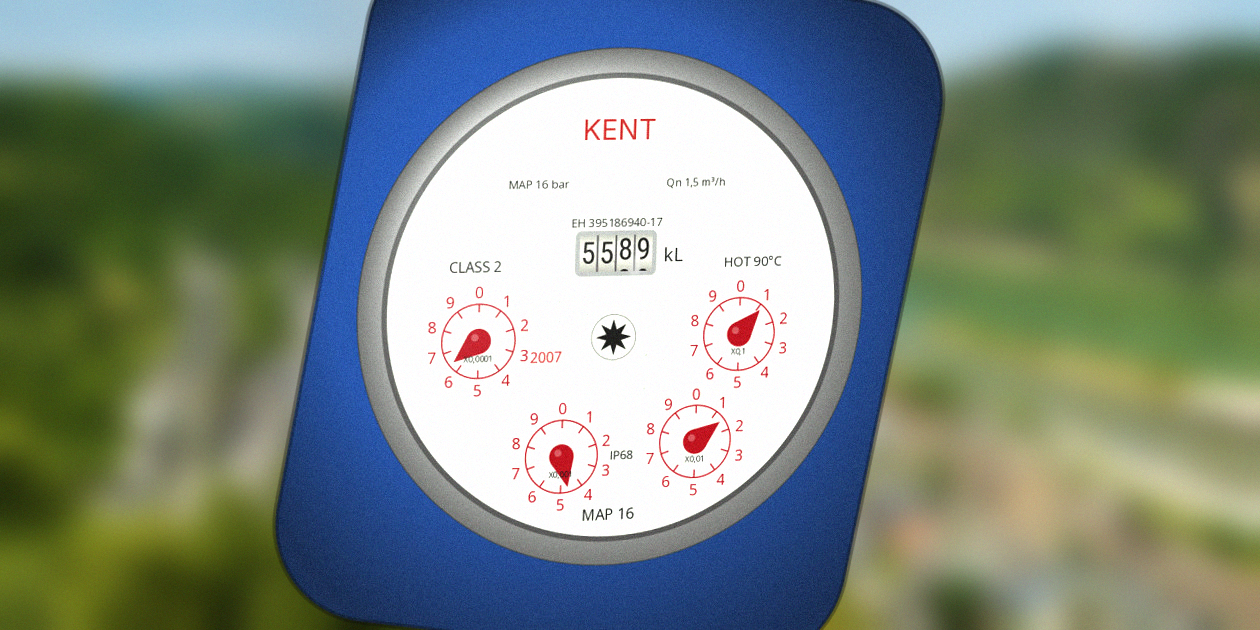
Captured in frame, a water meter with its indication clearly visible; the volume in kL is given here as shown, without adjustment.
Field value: 5589.1146 kL
